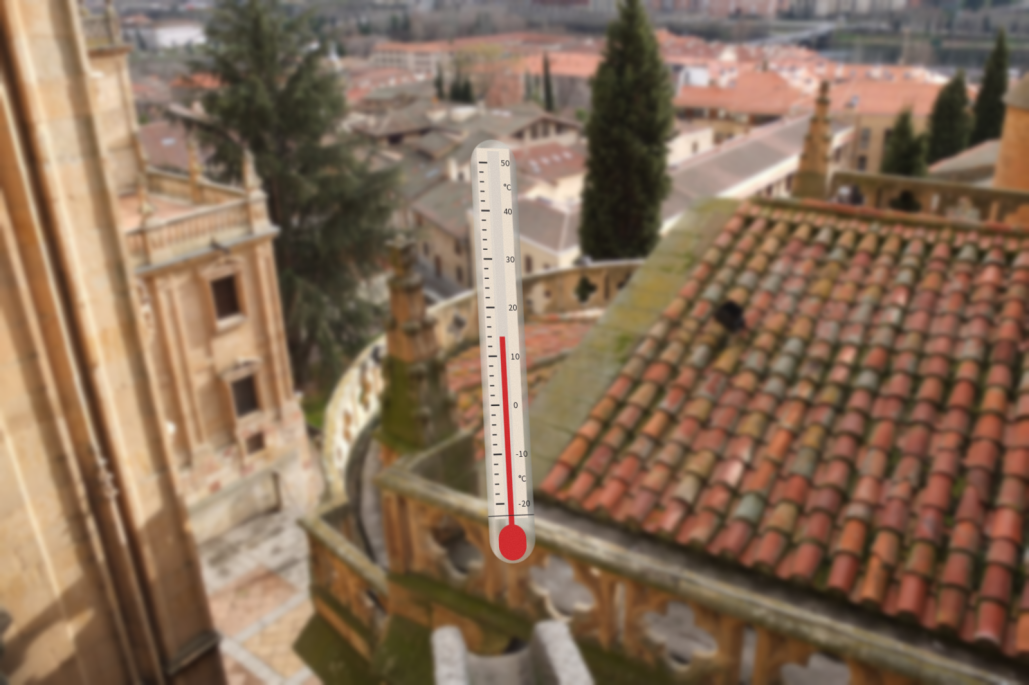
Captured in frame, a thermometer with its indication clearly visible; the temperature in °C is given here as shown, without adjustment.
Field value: 14 °C
